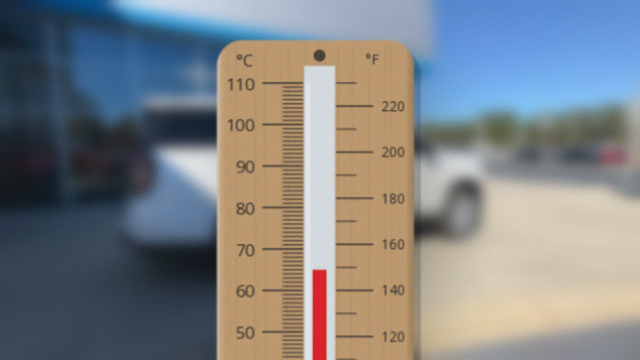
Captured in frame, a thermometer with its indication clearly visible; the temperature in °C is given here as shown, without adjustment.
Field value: 65 °C
